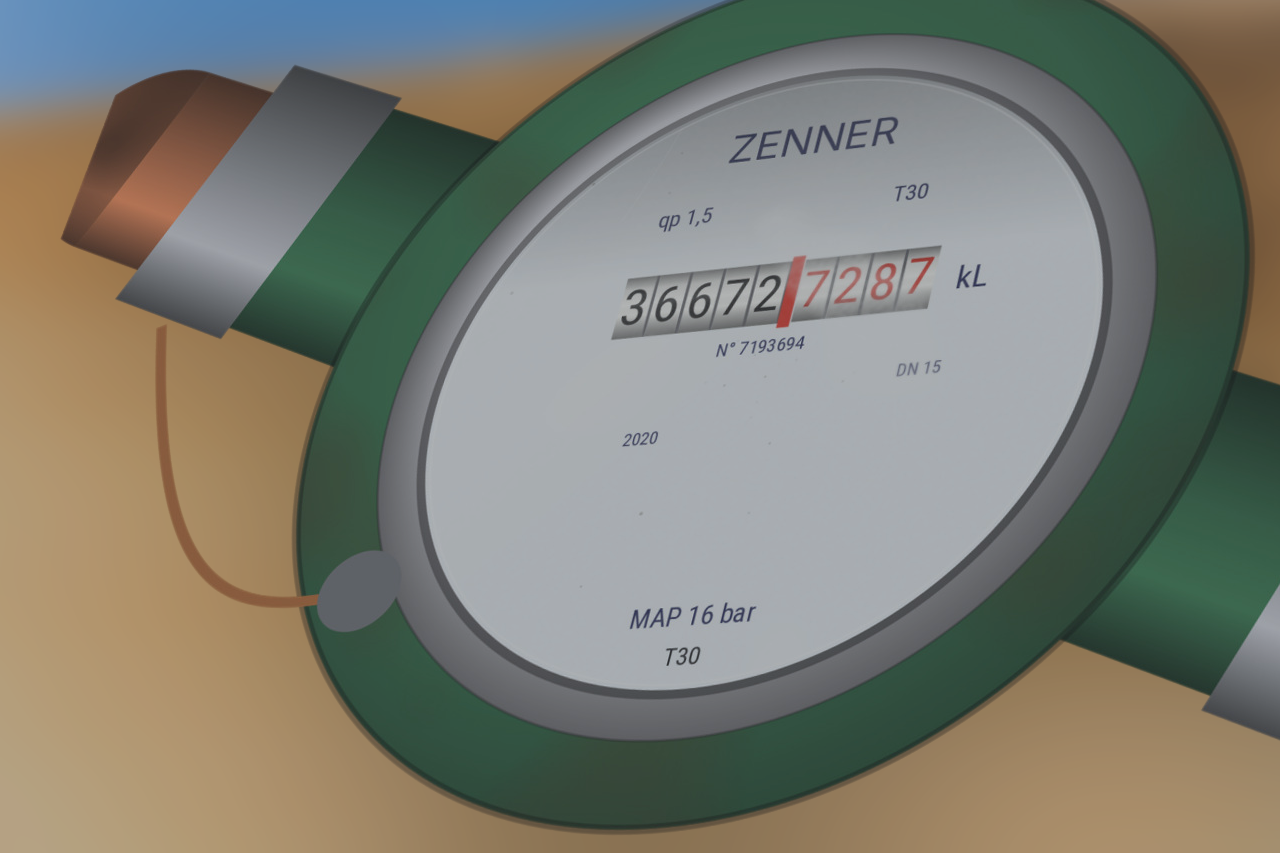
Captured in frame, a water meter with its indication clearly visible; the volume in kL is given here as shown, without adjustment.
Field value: 36672.7287 kL
